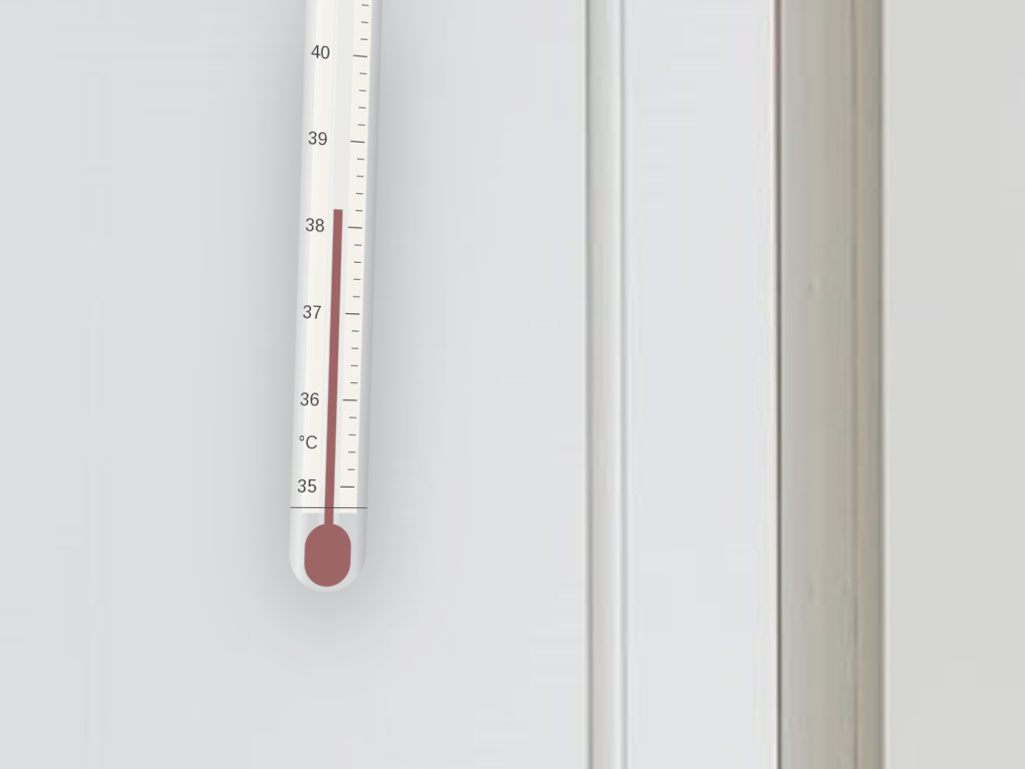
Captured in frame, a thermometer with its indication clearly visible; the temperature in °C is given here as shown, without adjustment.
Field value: 38.2 °C
